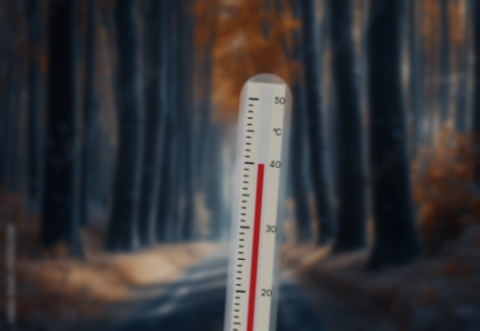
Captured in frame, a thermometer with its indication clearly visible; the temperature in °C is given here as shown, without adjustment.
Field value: 40 °C
